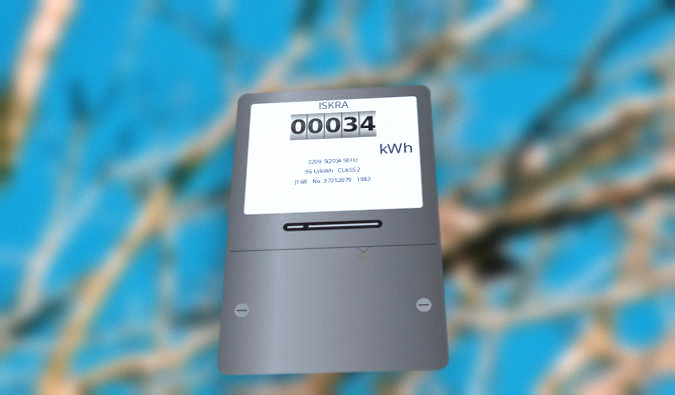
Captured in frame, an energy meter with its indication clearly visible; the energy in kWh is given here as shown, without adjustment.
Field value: 34 kWh
